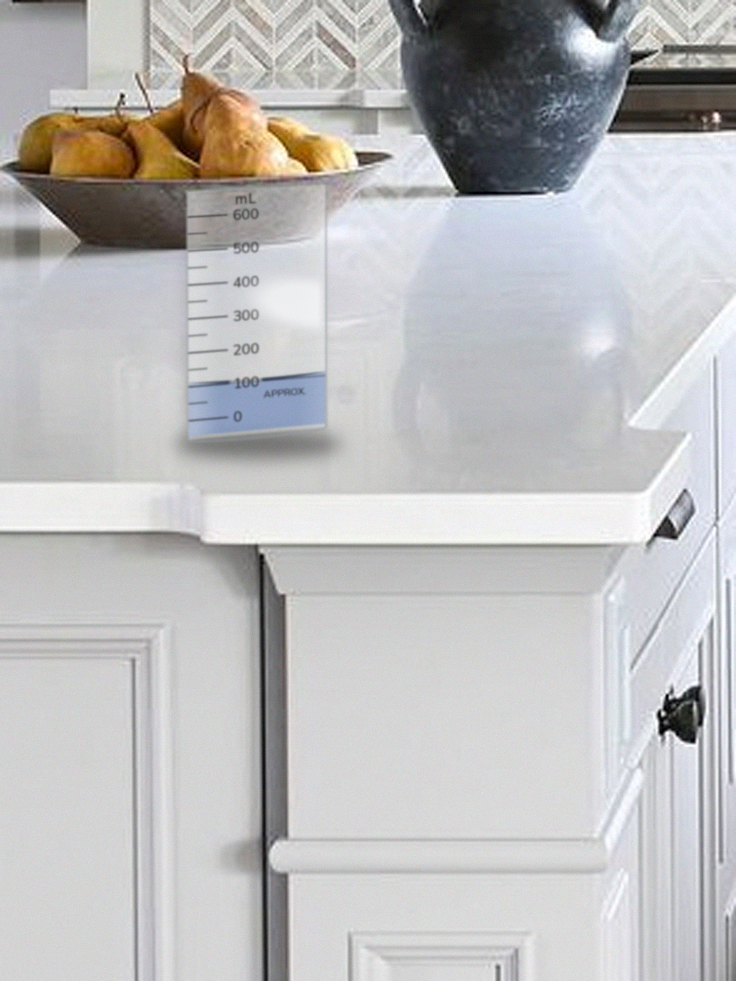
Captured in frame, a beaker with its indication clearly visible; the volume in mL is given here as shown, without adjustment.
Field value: 100 mL
